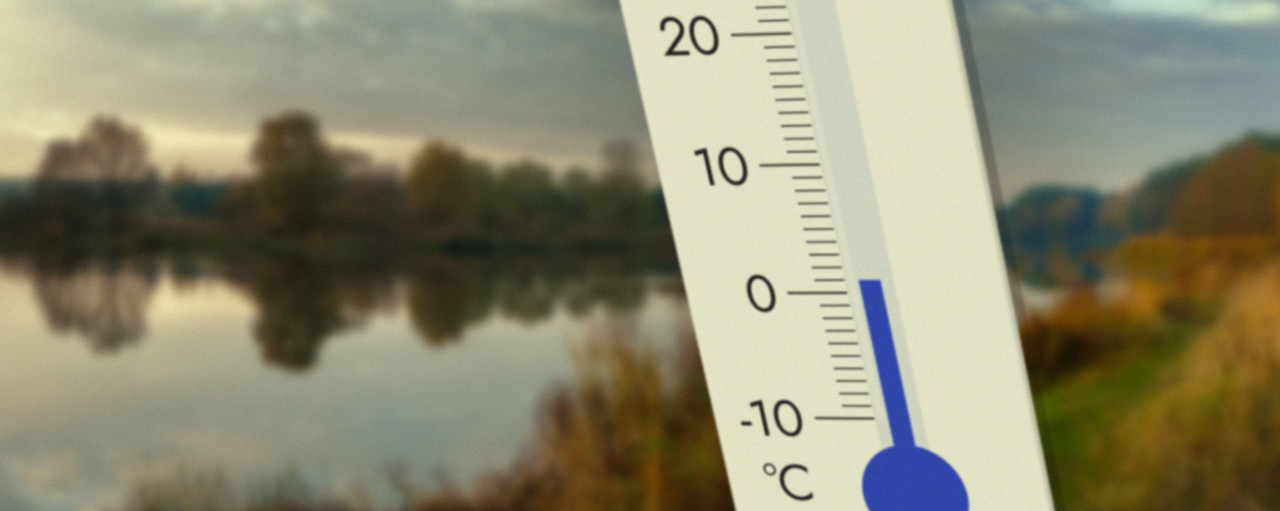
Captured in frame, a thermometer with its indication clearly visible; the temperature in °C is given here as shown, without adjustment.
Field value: 1 °C
